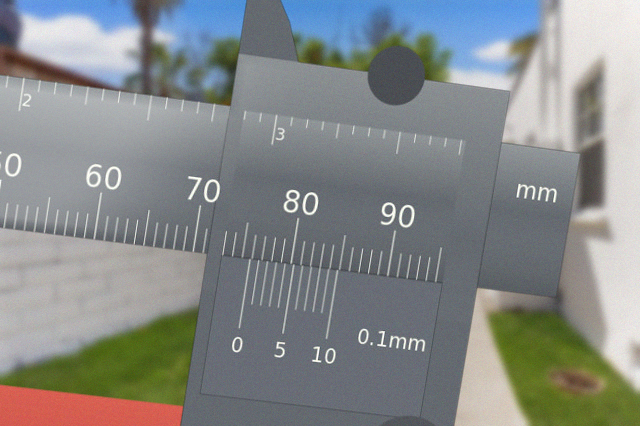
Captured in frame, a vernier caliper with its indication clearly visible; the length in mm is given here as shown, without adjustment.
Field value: 75.8 mm
